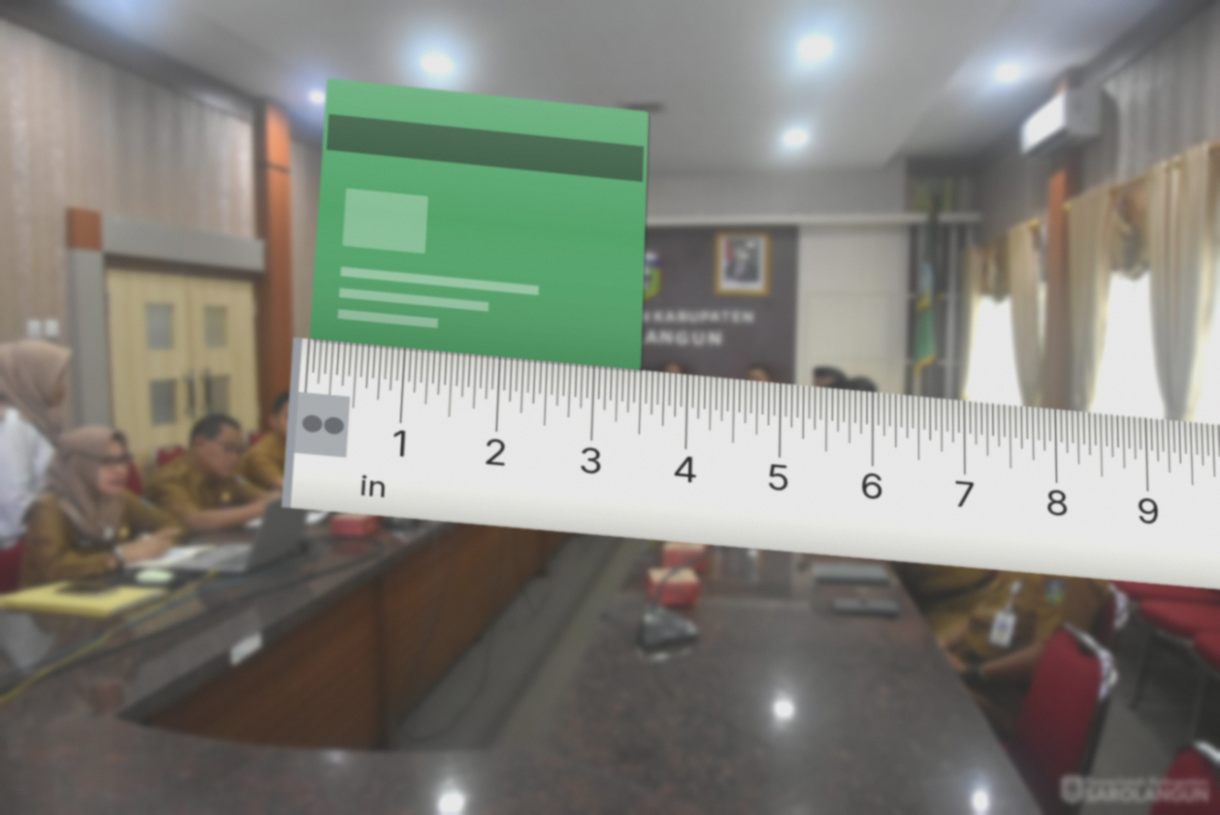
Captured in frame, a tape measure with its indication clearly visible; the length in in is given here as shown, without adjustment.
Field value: 3.5 in
